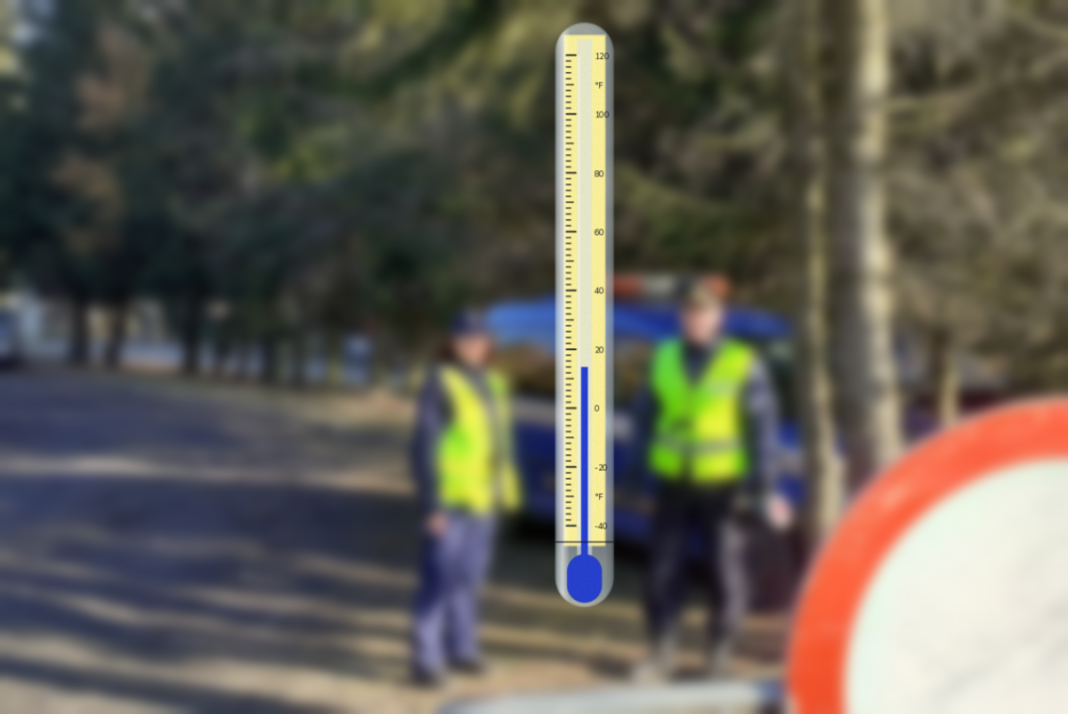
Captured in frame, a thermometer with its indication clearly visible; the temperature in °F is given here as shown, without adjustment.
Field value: 14 °F
